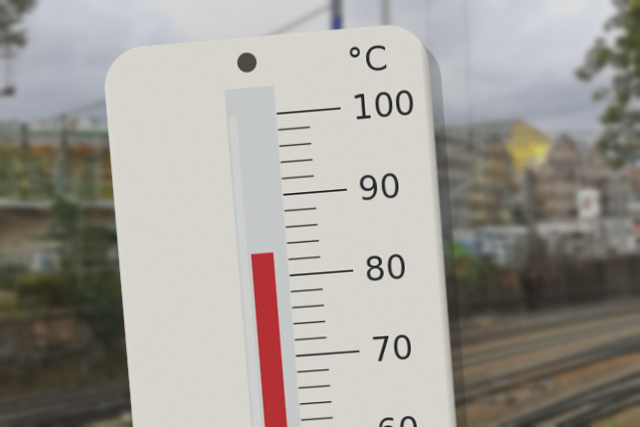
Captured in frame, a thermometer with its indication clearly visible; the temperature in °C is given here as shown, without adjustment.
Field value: 83 °C
